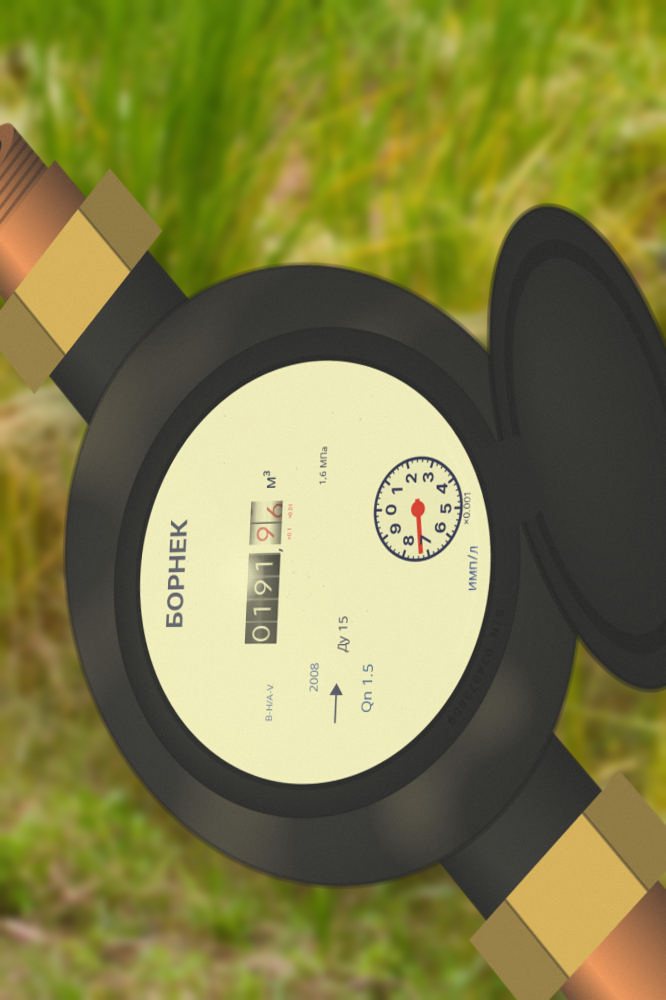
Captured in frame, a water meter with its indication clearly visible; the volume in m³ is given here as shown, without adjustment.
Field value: 191.957 m³
